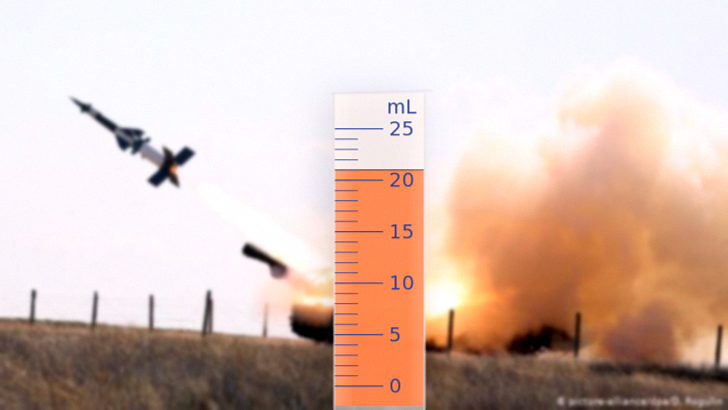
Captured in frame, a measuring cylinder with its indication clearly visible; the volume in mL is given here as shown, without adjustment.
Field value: 21 mL
